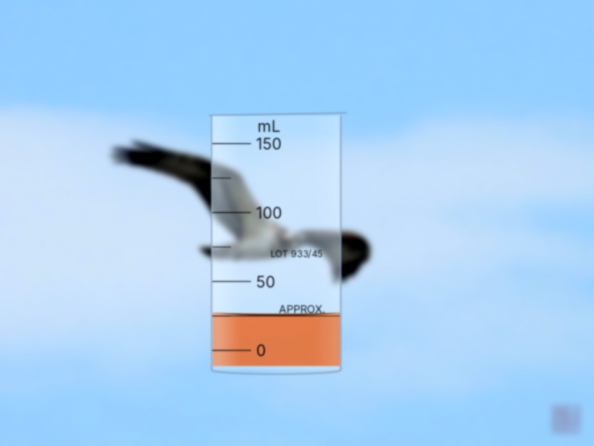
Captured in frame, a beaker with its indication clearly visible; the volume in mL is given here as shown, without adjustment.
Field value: 25 mL
